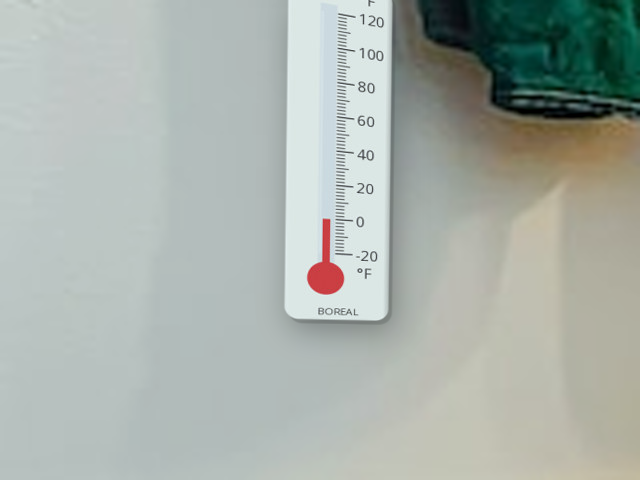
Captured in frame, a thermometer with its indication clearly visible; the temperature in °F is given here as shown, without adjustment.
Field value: 0 °F
